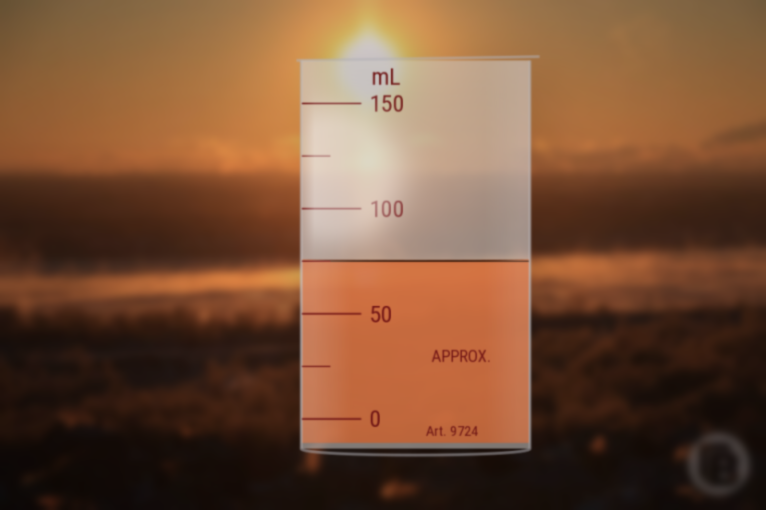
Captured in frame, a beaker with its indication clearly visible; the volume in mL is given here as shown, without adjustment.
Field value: 75 mL
